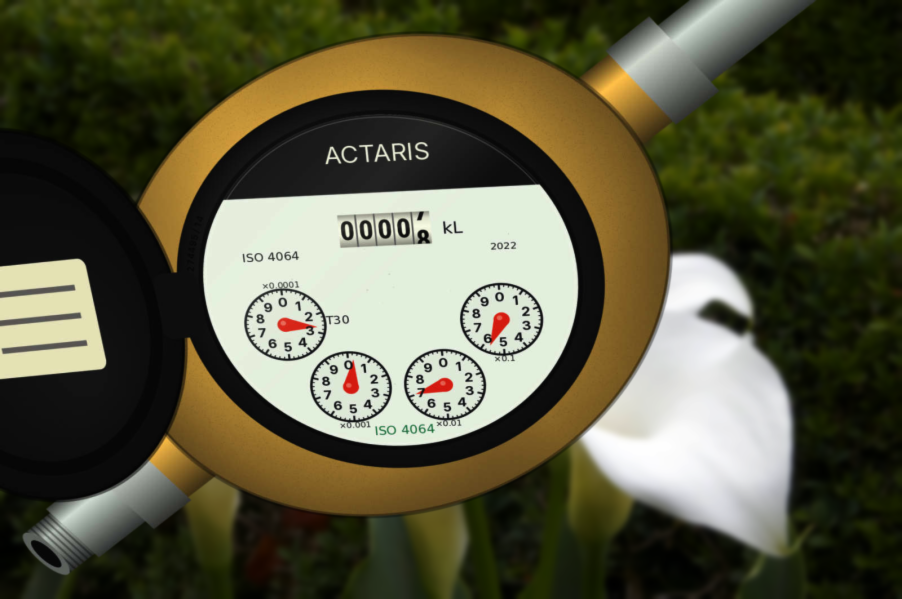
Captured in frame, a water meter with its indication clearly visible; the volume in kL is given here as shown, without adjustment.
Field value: 7.5702 kL
